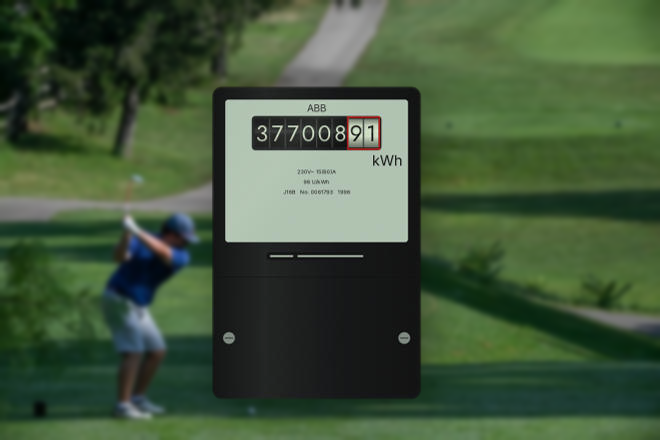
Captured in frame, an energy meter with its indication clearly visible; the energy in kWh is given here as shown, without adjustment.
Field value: 377008.91 kWh
